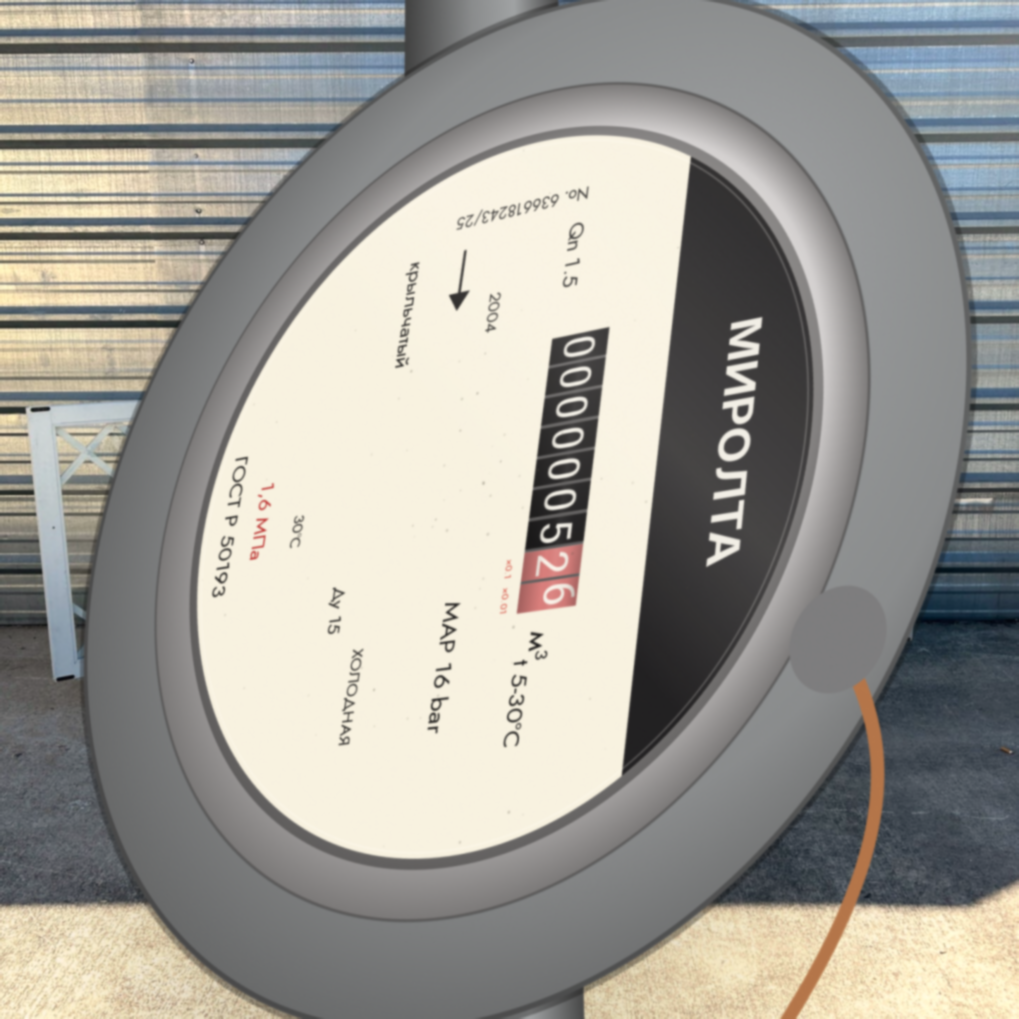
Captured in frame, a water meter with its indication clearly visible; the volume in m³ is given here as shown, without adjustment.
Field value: 5.26 m³
